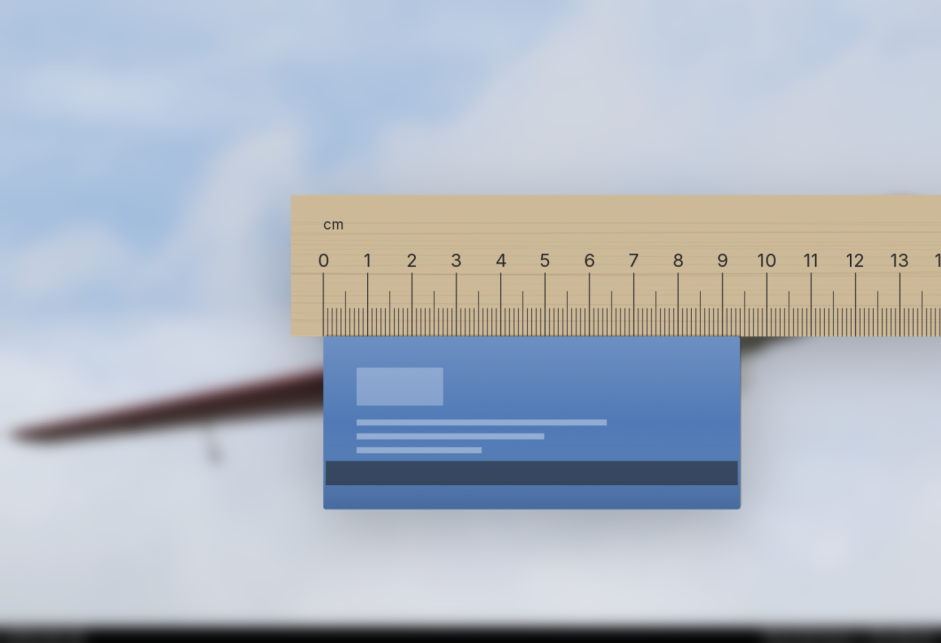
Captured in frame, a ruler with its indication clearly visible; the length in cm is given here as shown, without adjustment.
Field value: 9.4 cm
